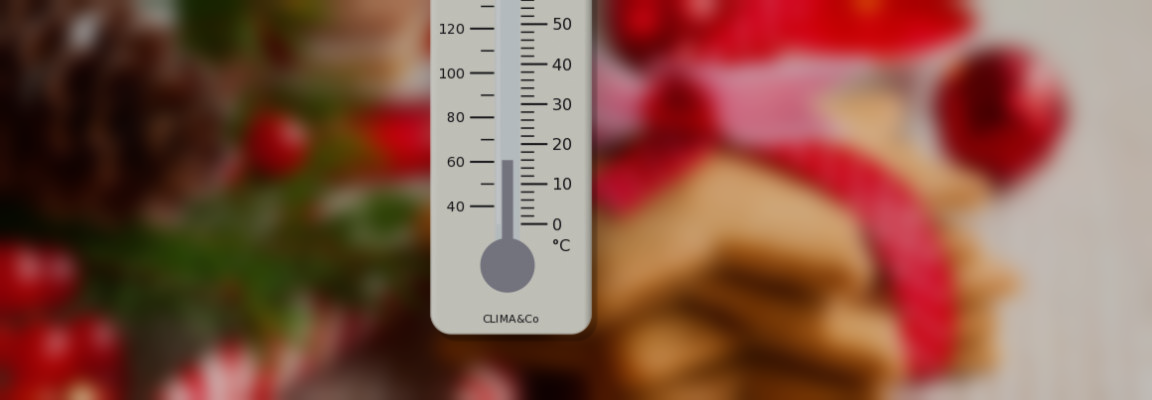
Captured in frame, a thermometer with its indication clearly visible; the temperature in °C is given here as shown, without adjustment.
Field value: 16 °C
